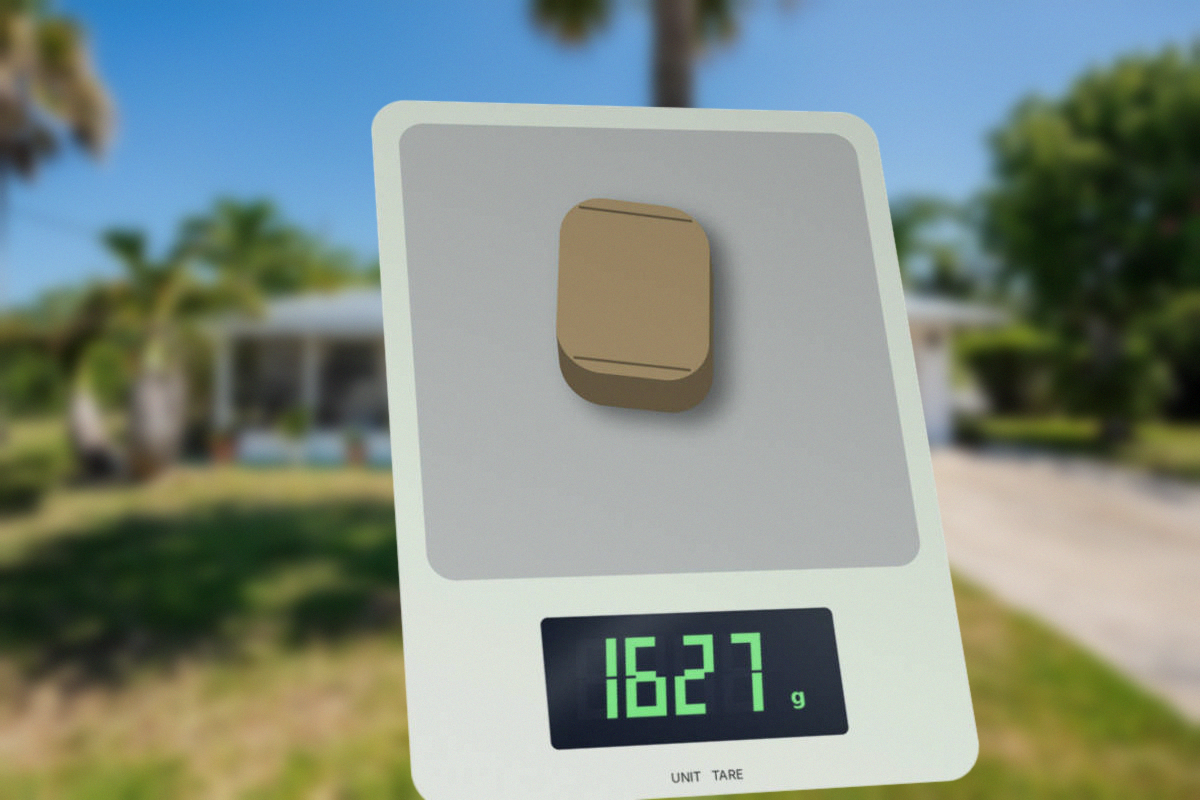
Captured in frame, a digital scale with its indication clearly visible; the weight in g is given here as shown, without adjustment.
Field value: 1627 g
